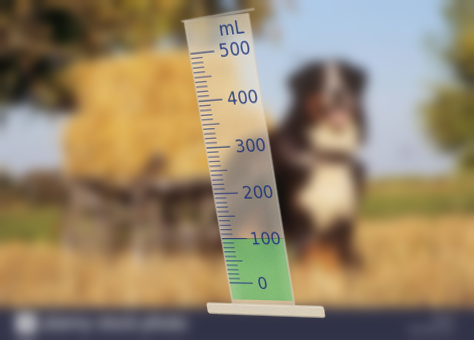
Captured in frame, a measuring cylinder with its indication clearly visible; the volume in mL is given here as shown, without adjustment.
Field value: 100 mL
